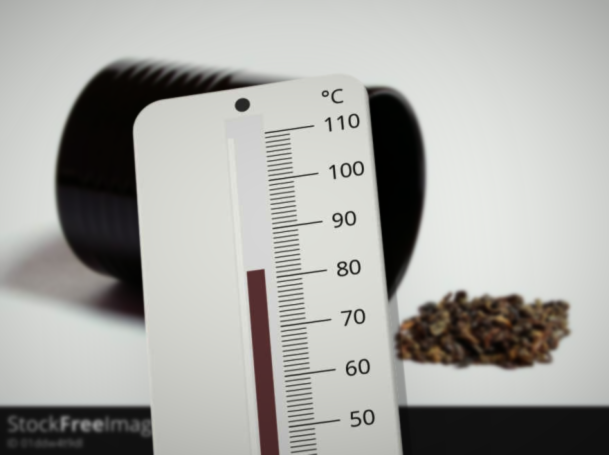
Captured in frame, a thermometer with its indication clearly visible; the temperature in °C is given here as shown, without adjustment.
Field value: 82 °C
